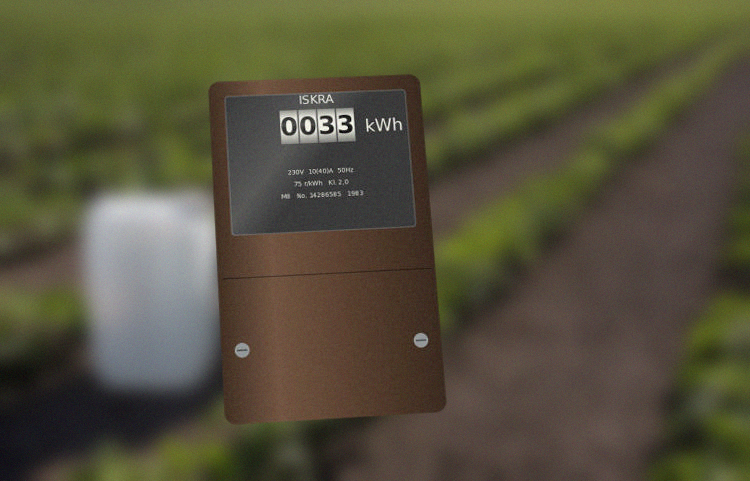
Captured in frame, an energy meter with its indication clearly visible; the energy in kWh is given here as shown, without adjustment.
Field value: 33 kWh
